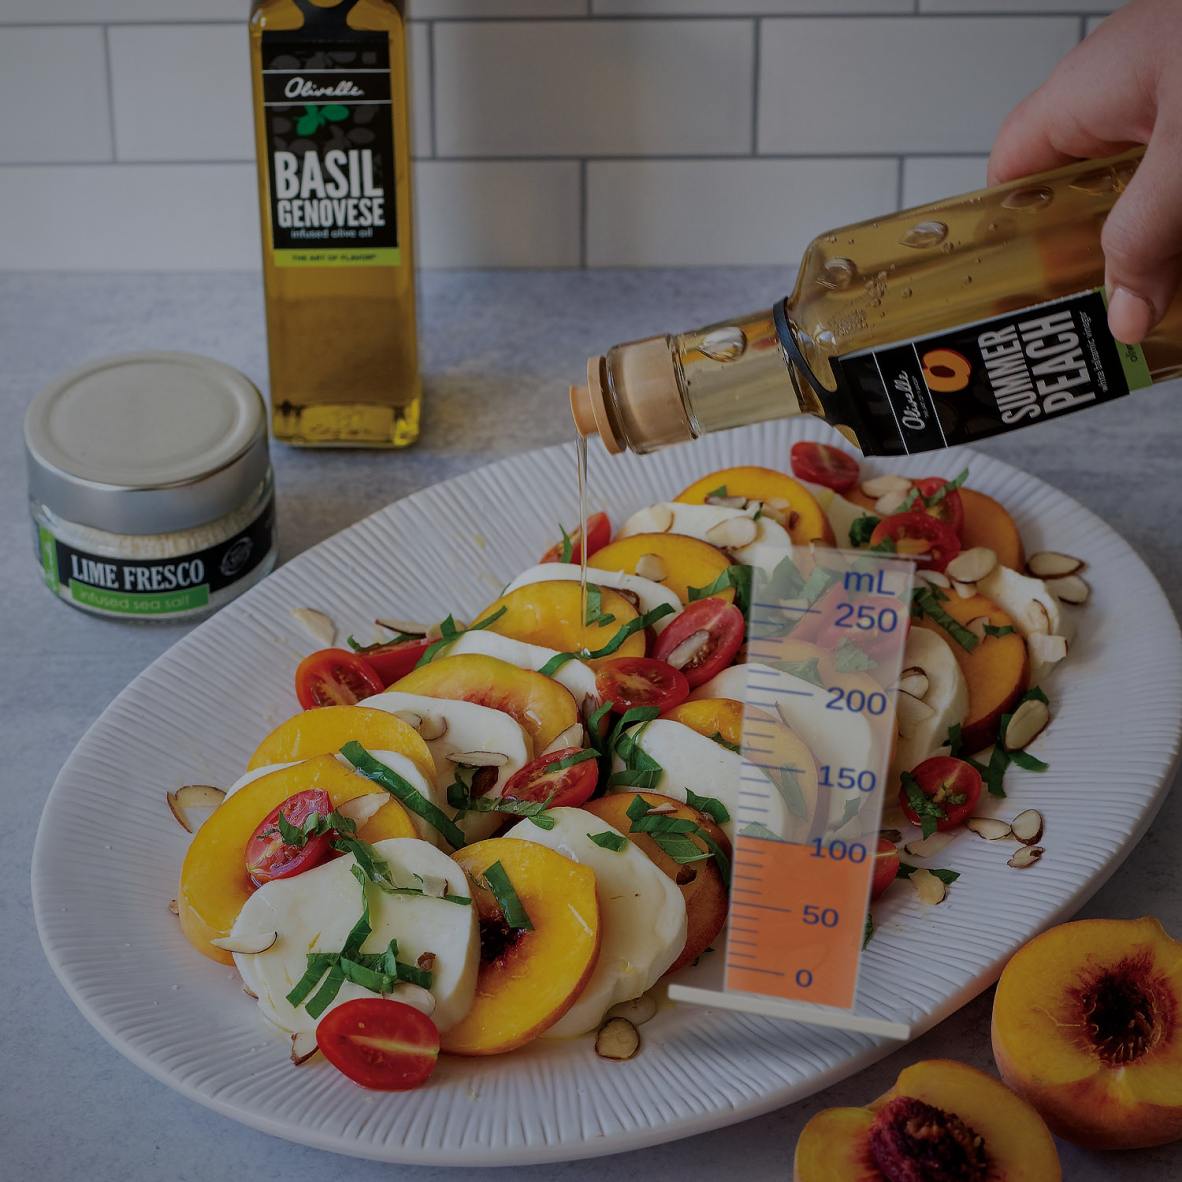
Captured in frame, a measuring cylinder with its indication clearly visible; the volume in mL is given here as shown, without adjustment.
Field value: 100 mL
